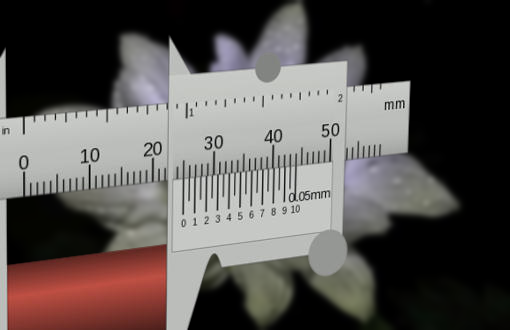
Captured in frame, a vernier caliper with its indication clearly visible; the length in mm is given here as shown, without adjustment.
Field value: 25.0 mm
